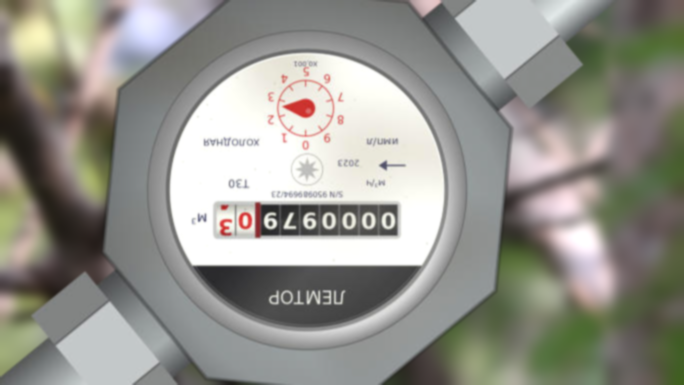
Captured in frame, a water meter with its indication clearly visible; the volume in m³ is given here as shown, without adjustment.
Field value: 979.032 m³
